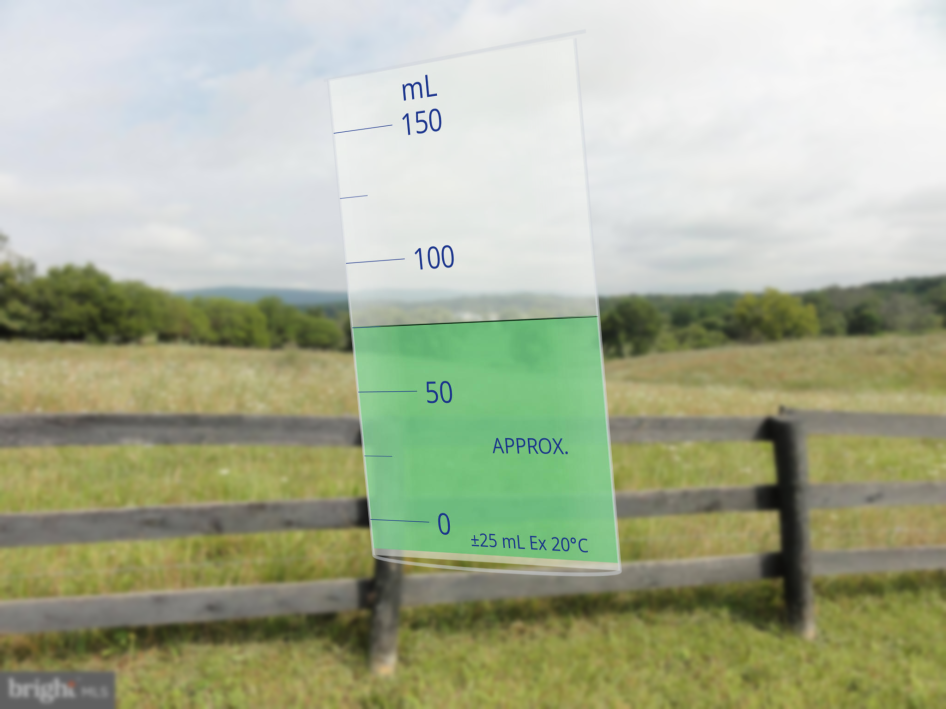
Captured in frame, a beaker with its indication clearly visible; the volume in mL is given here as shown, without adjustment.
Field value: 75 mL
